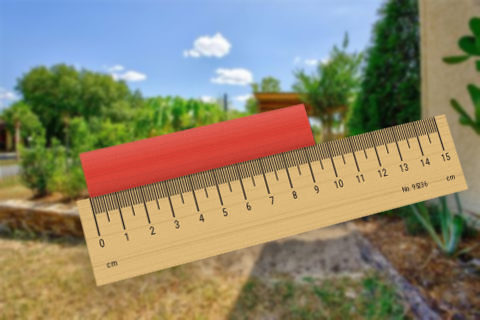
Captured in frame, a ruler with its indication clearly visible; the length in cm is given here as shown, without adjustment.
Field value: 9.5 cm
